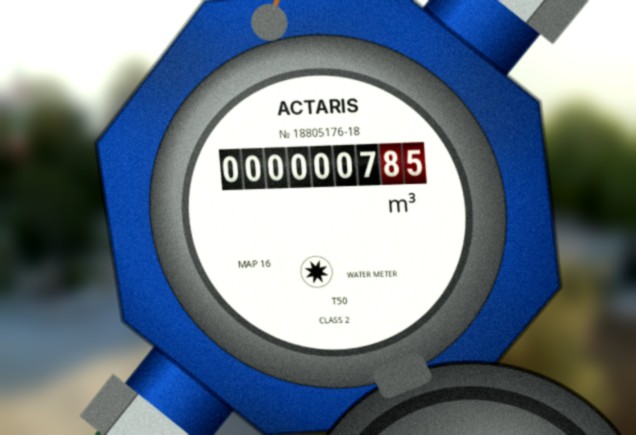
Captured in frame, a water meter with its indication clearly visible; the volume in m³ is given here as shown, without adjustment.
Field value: 7.85 m³
